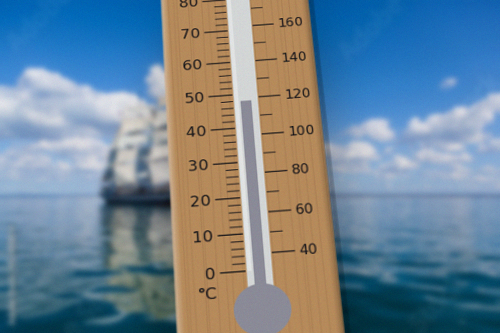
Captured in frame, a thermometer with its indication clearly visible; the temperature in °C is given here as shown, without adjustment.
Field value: 48 °C
